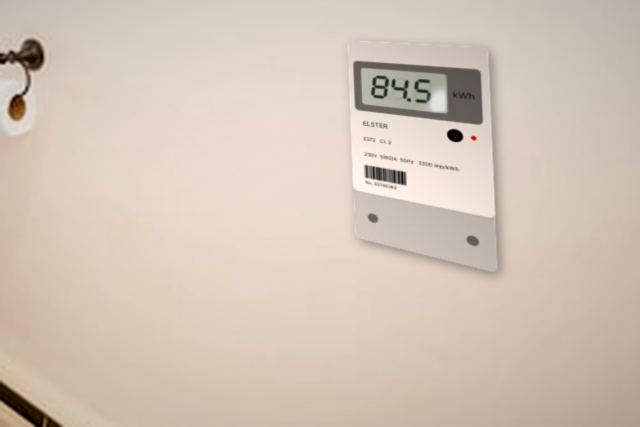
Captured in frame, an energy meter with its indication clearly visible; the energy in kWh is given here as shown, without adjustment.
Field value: 84.5 kWh
